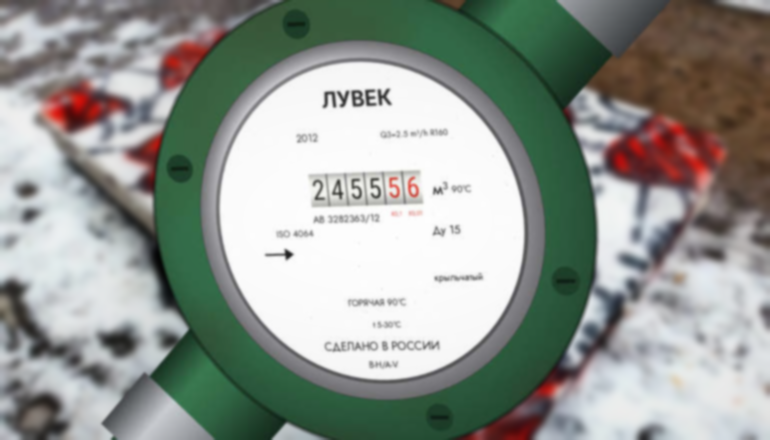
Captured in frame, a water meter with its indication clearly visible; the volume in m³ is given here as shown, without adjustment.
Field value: 2455.56 m³
